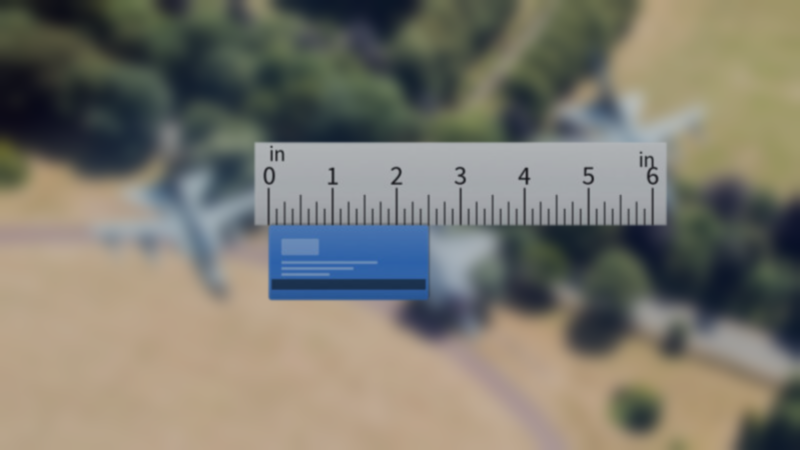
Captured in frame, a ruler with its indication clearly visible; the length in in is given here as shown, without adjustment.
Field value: 2.5 in
